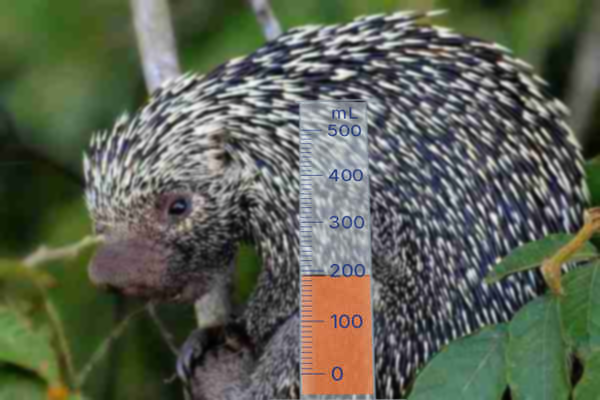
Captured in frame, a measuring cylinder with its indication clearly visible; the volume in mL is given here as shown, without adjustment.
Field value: 190 mL
